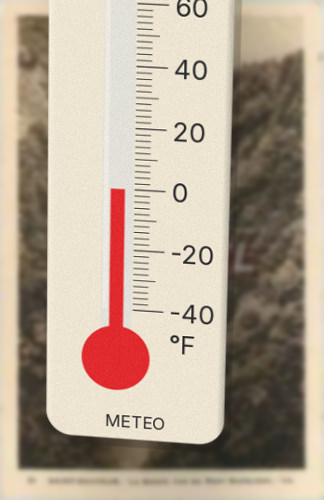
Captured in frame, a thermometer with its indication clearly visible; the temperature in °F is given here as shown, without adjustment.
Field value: 0 °F
